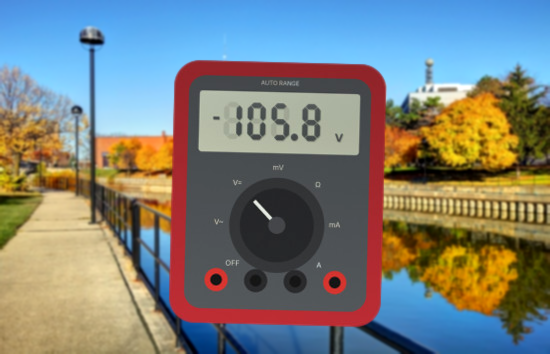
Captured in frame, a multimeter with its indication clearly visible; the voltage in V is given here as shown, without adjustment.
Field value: -105.8 V
